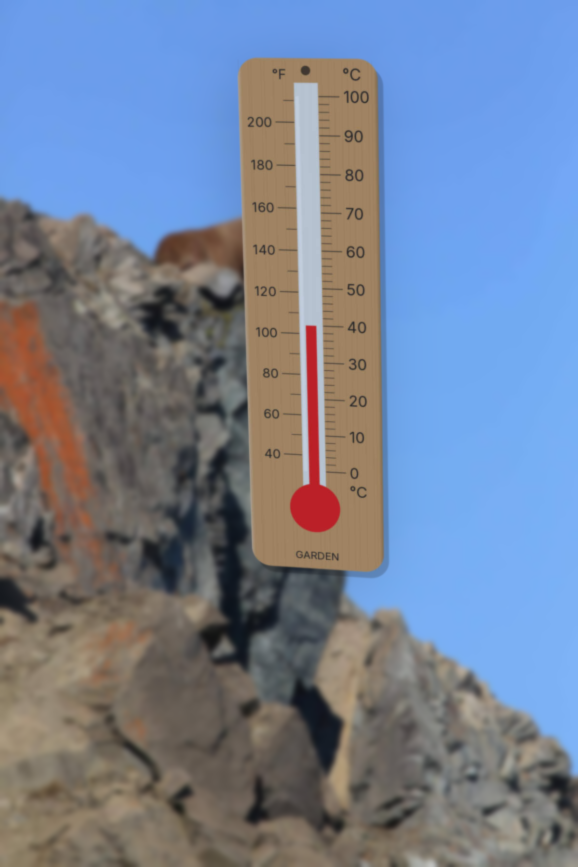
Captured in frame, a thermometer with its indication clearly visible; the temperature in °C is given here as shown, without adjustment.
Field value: 40 °C
